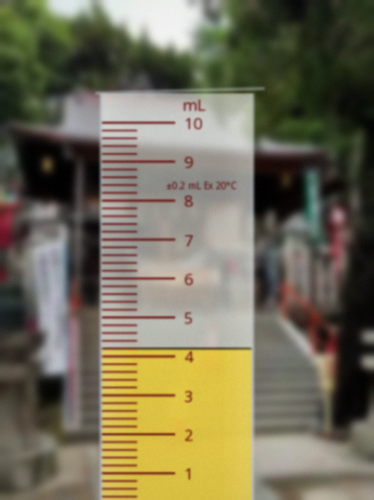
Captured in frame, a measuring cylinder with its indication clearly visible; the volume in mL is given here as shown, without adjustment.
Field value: 4.2 mL
